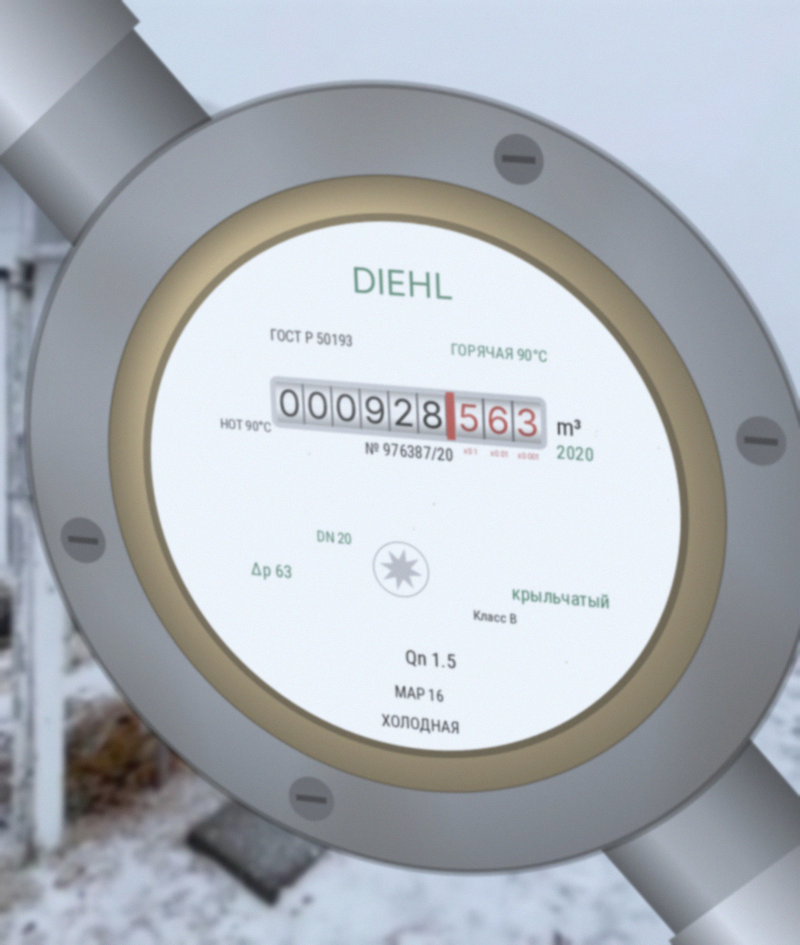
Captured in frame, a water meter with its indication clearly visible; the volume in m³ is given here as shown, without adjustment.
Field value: 928.563 m³
